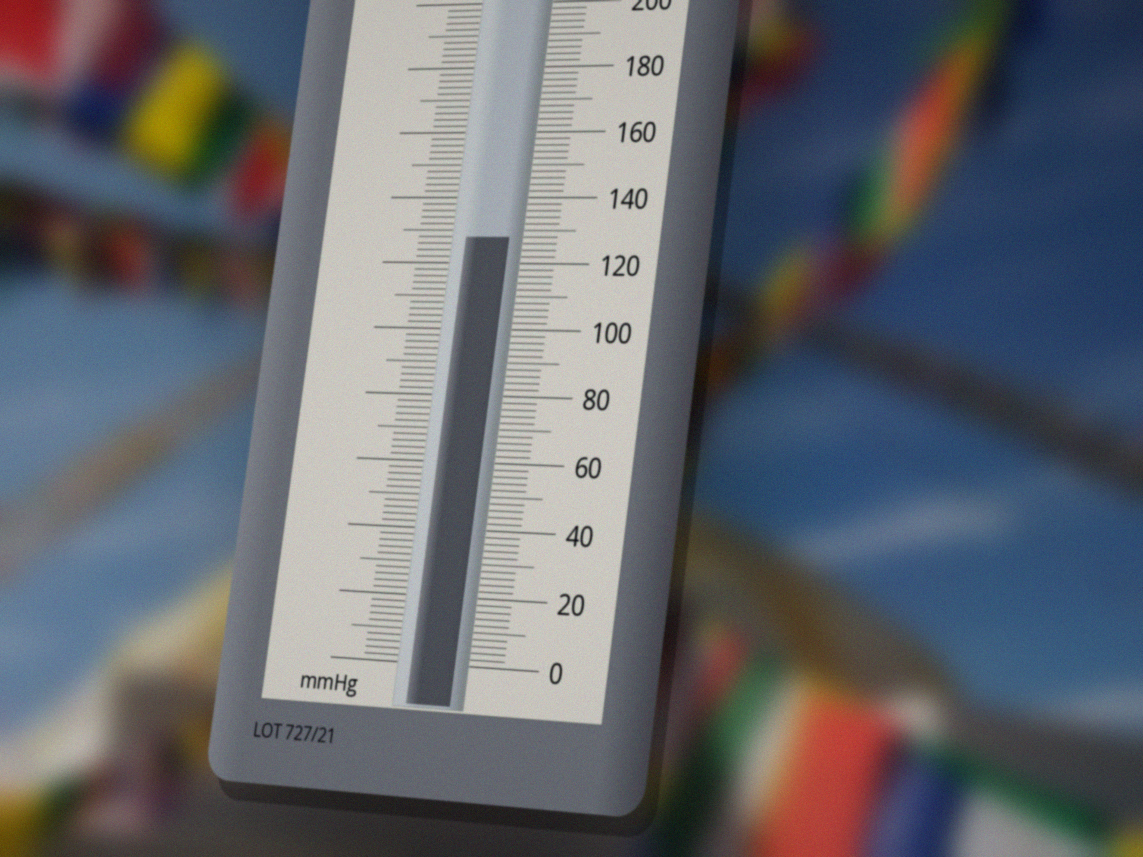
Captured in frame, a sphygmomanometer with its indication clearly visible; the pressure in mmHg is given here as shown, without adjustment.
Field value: 128 mmHg
